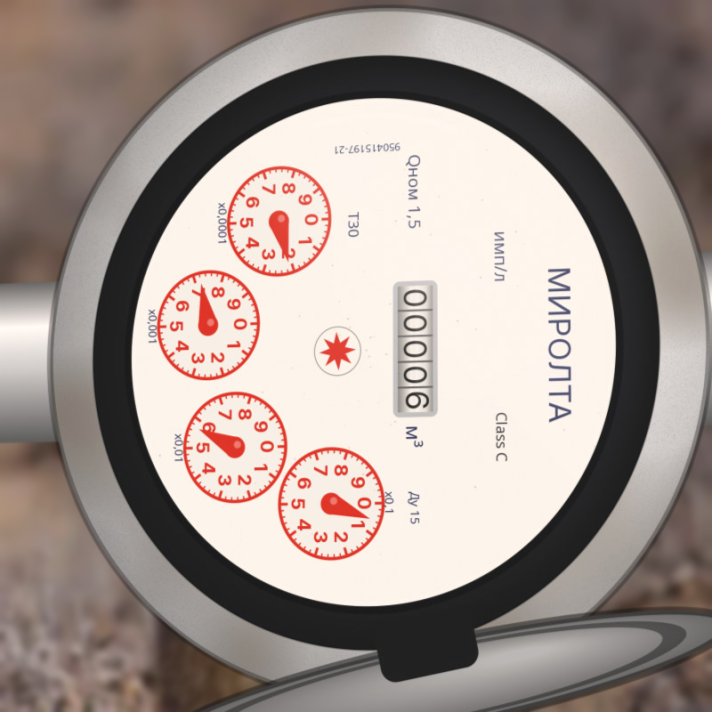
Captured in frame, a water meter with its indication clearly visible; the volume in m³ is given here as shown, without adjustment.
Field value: 6.0572 m³
